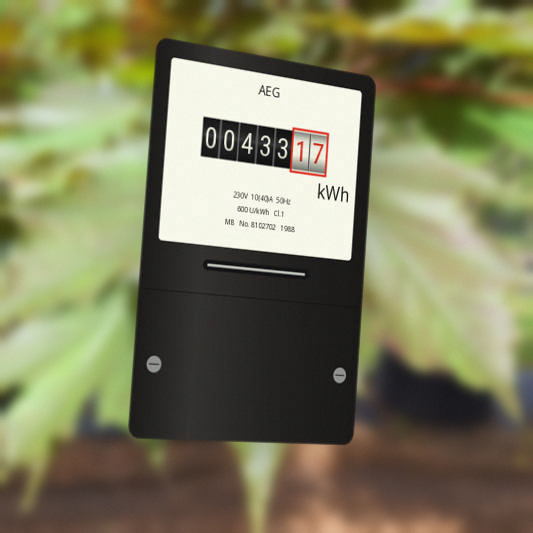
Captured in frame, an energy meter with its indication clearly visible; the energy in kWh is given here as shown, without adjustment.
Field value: 433.17 kWh
